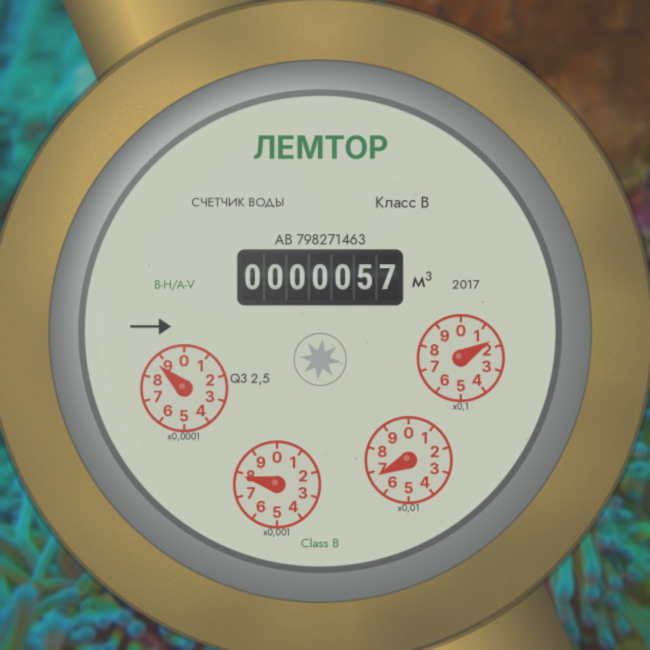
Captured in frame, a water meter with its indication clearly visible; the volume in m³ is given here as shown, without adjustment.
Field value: 57.1678 m³
